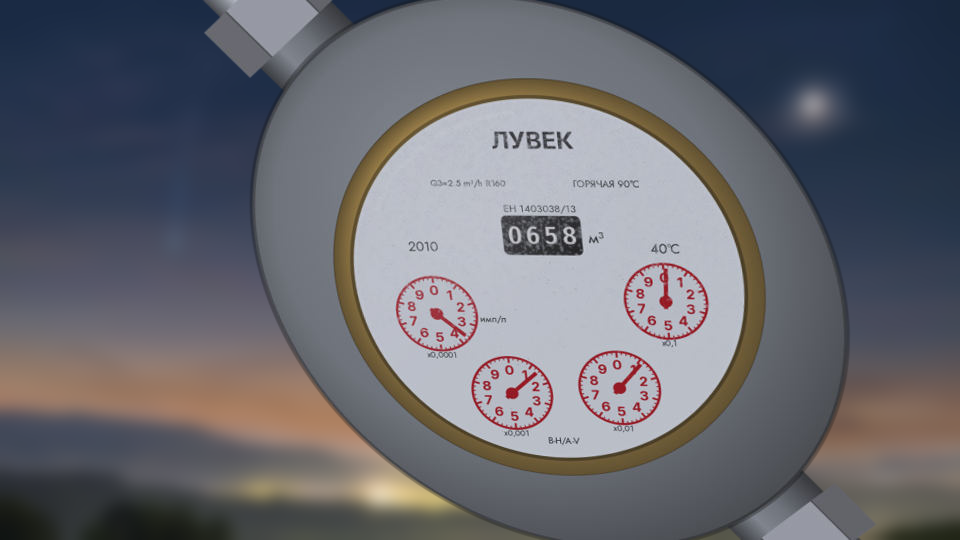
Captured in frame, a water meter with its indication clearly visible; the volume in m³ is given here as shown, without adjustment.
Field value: 658.0113 m³
